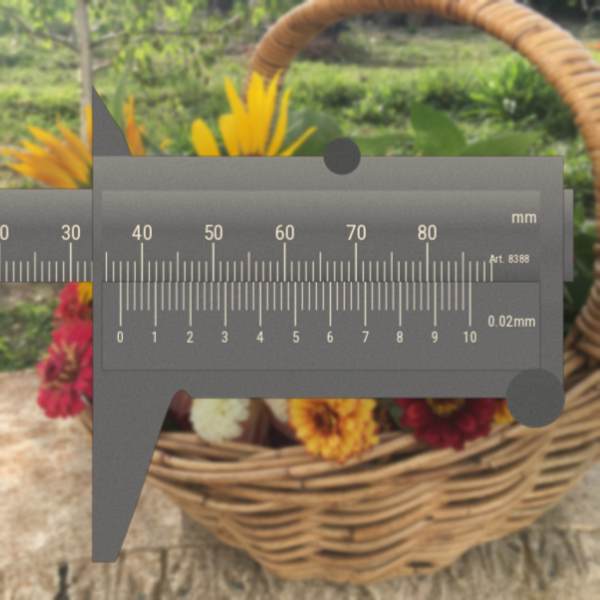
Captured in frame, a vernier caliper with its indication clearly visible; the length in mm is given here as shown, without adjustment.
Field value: 37.0 mm
